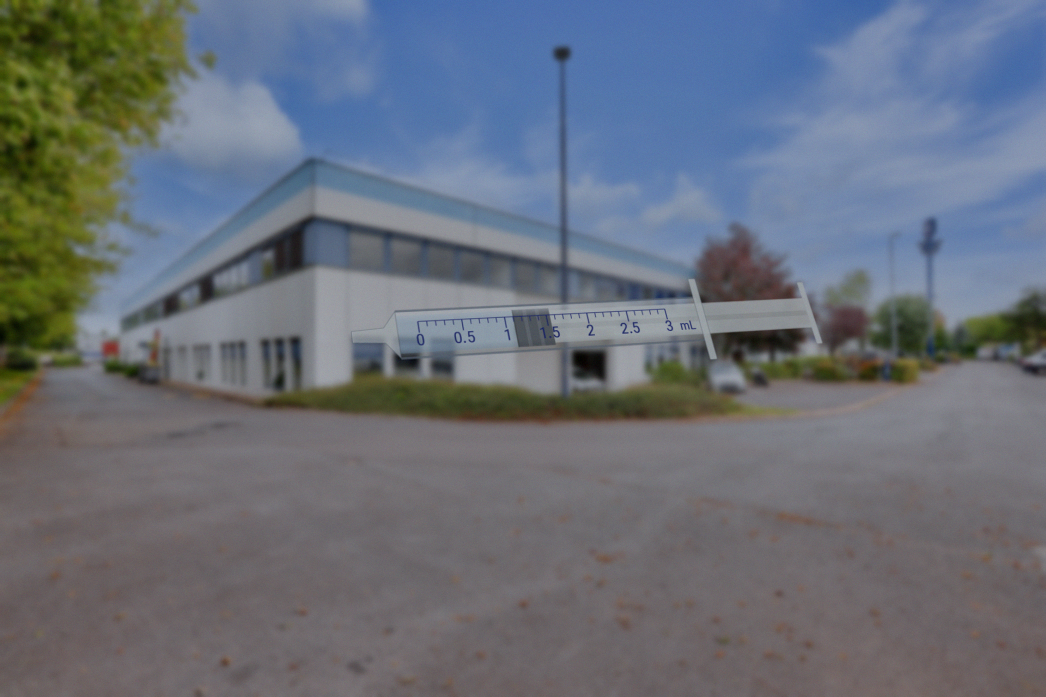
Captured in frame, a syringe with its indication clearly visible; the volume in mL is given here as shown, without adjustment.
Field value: 1.1 mL
